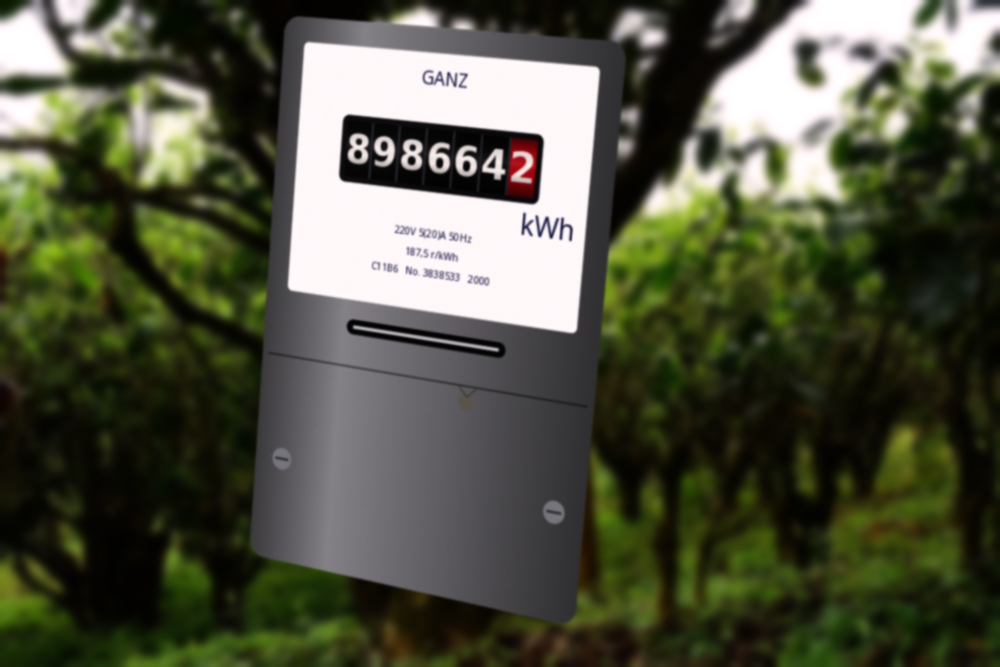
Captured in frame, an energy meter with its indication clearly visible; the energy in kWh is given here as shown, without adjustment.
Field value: 898664.2 kWh
